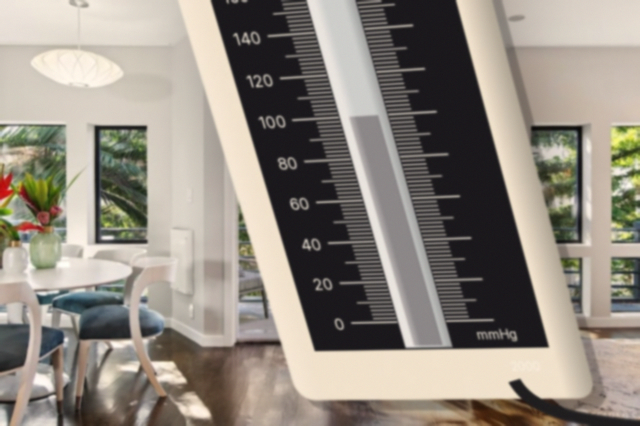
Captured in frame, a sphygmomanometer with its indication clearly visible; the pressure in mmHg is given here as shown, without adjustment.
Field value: 100 mmHg
